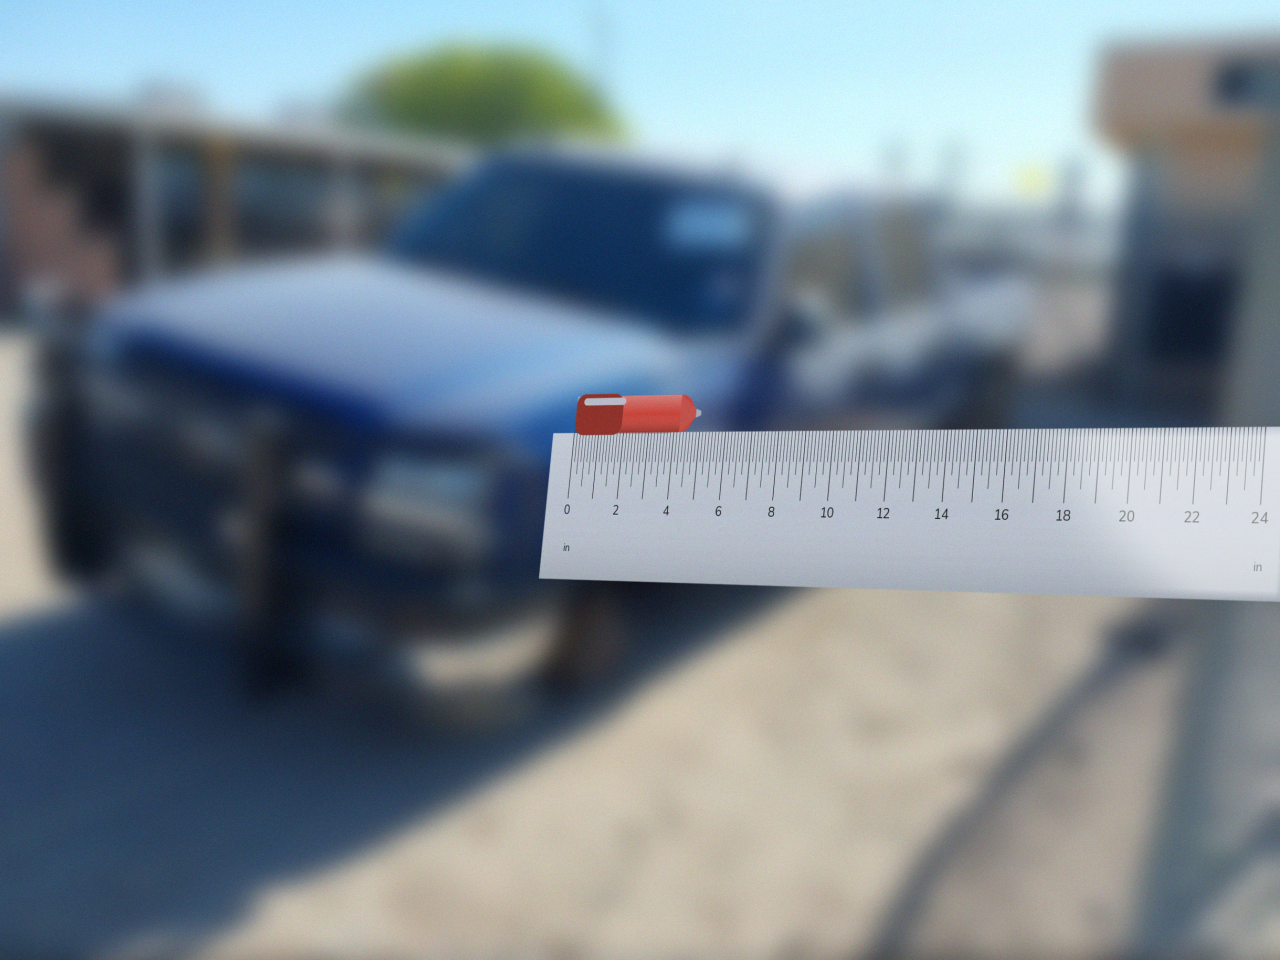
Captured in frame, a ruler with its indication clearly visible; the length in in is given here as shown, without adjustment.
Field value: 5 in
